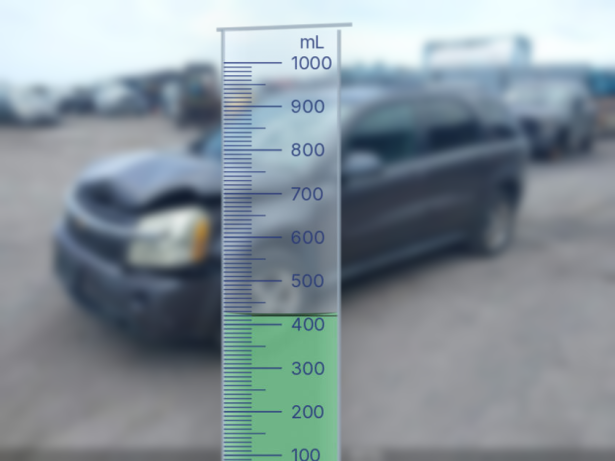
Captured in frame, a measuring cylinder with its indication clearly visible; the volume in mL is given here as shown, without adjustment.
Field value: 420 mL
